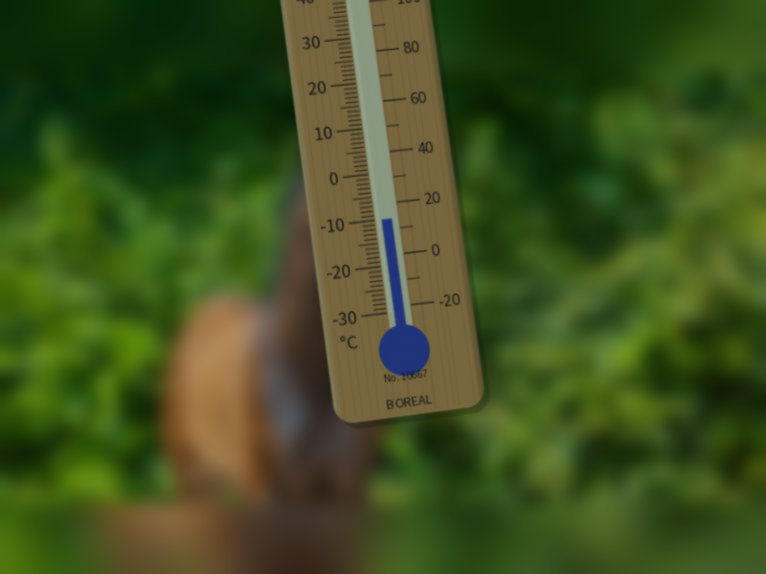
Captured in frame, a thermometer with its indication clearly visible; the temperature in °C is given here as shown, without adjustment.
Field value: -10 °C
